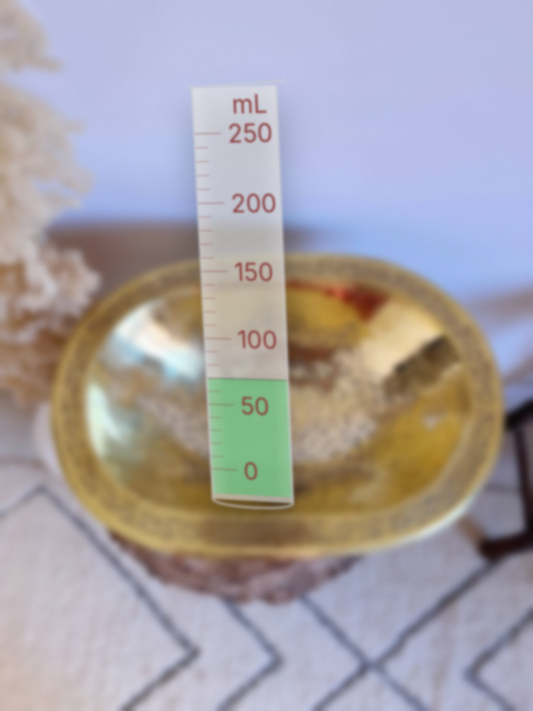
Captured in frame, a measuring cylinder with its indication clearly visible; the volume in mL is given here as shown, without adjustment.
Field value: 70 mL
